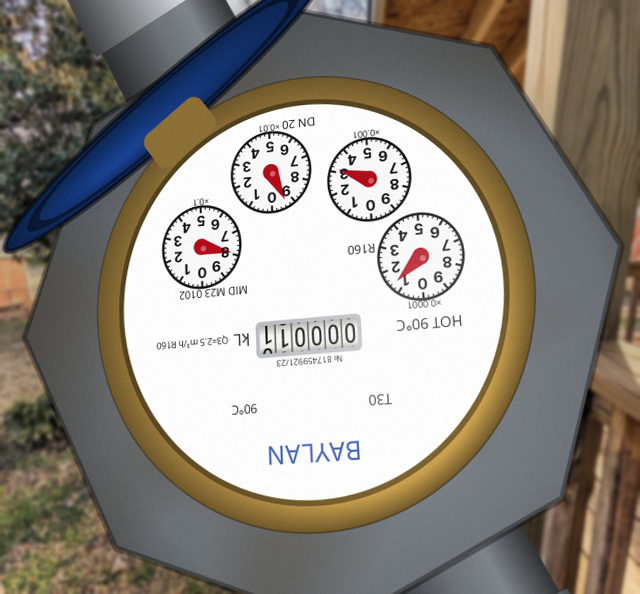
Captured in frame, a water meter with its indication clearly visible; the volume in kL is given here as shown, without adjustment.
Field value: 10.7931 kL
